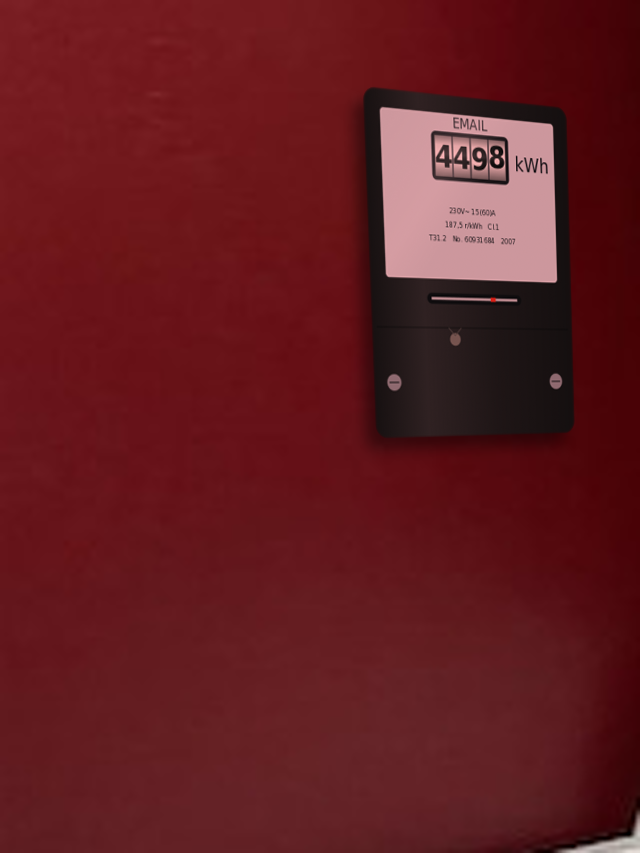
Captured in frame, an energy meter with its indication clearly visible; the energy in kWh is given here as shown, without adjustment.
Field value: 4498 kWh
